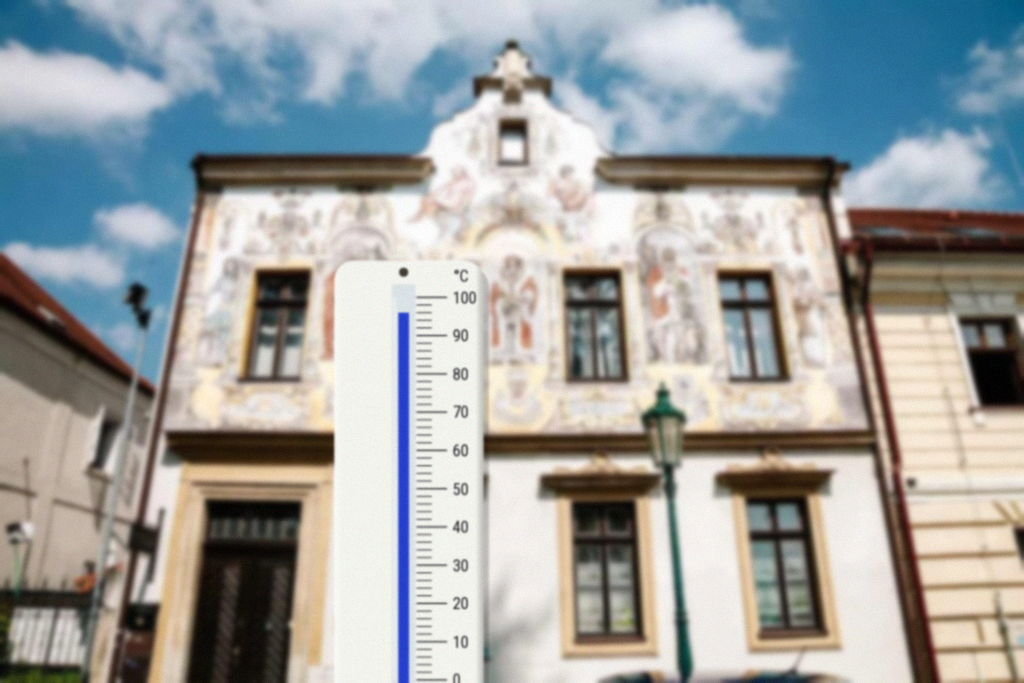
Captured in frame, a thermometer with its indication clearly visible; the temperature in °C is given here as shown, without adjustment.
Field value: 96 °C
